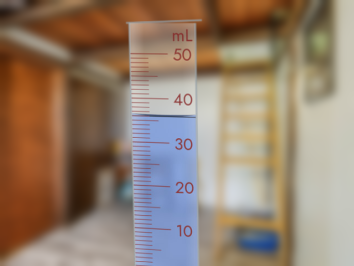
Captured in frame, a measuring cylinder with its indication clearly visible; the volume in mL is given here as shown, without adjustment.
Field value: 36 mL
